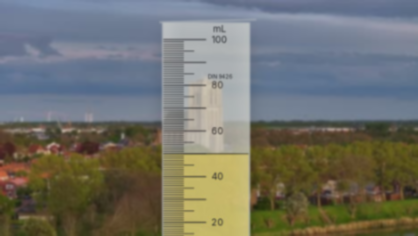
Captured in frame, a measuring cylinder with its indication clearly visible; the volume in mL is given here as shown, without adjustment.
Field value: 50 mL
